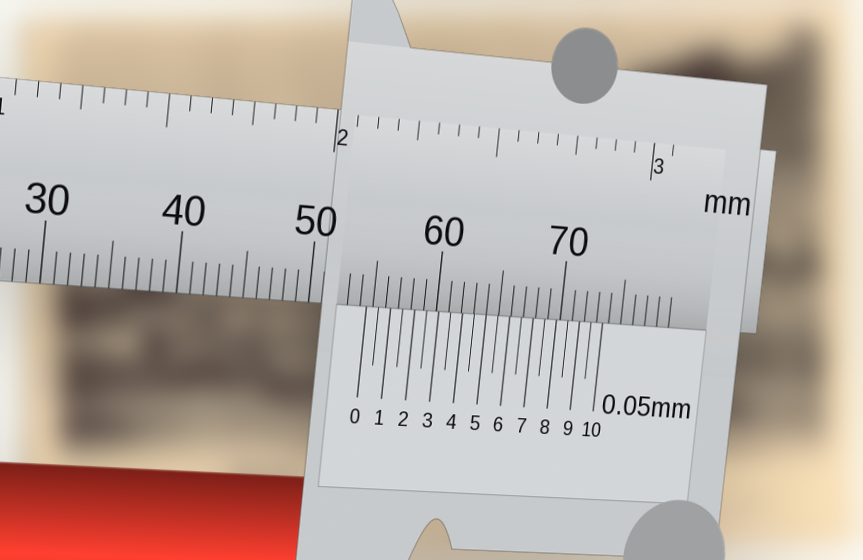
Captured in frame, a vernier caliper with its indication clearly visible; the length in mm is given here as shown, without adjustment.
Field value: 54.5 mm
